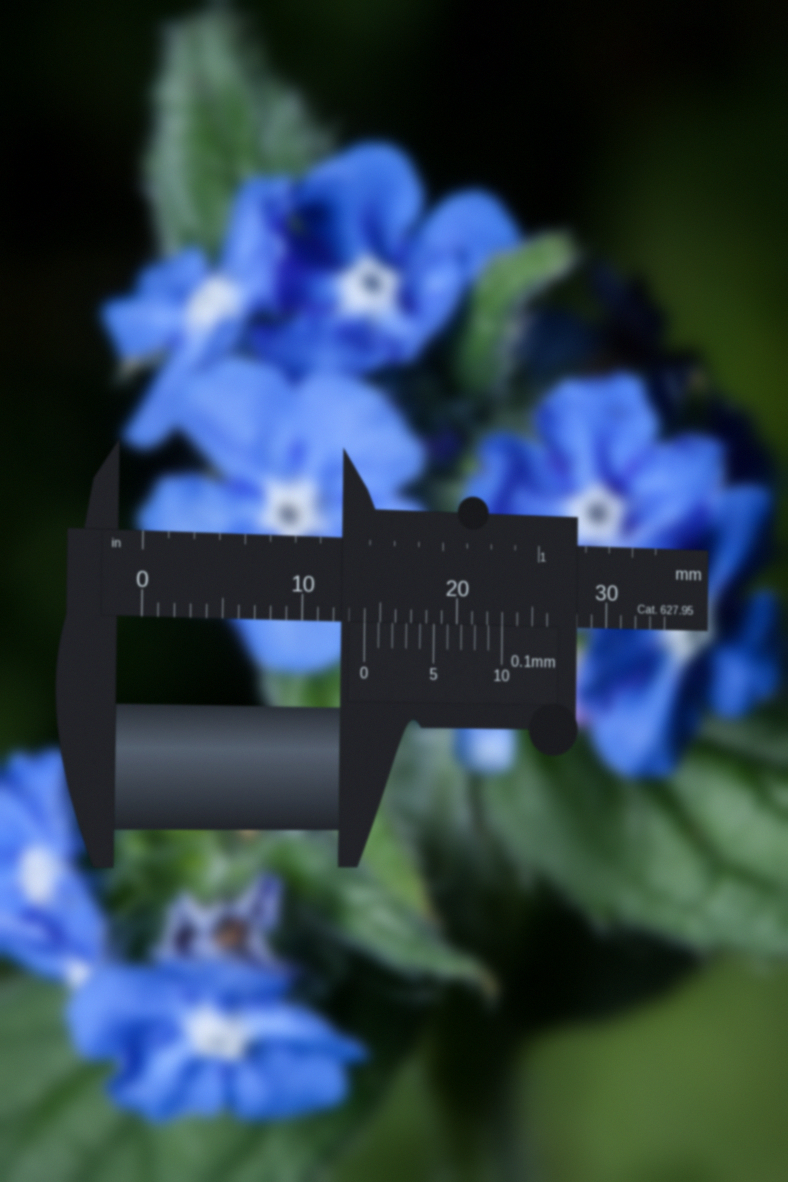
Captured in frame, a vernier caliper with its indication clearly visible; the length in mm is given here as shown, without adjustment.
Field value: 14.0 mm
